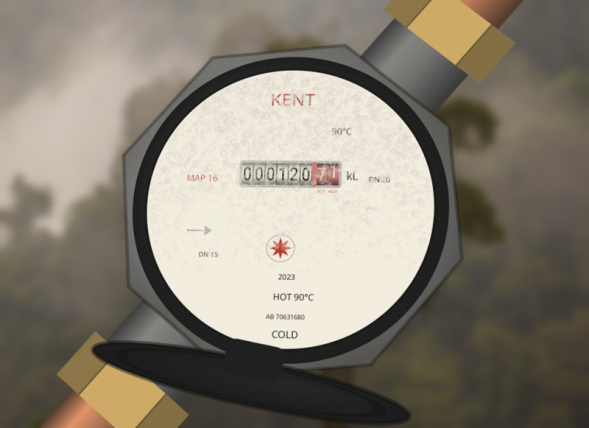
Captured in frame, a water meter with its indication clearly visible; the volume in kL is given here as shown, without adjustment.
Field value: 120.71 kL
